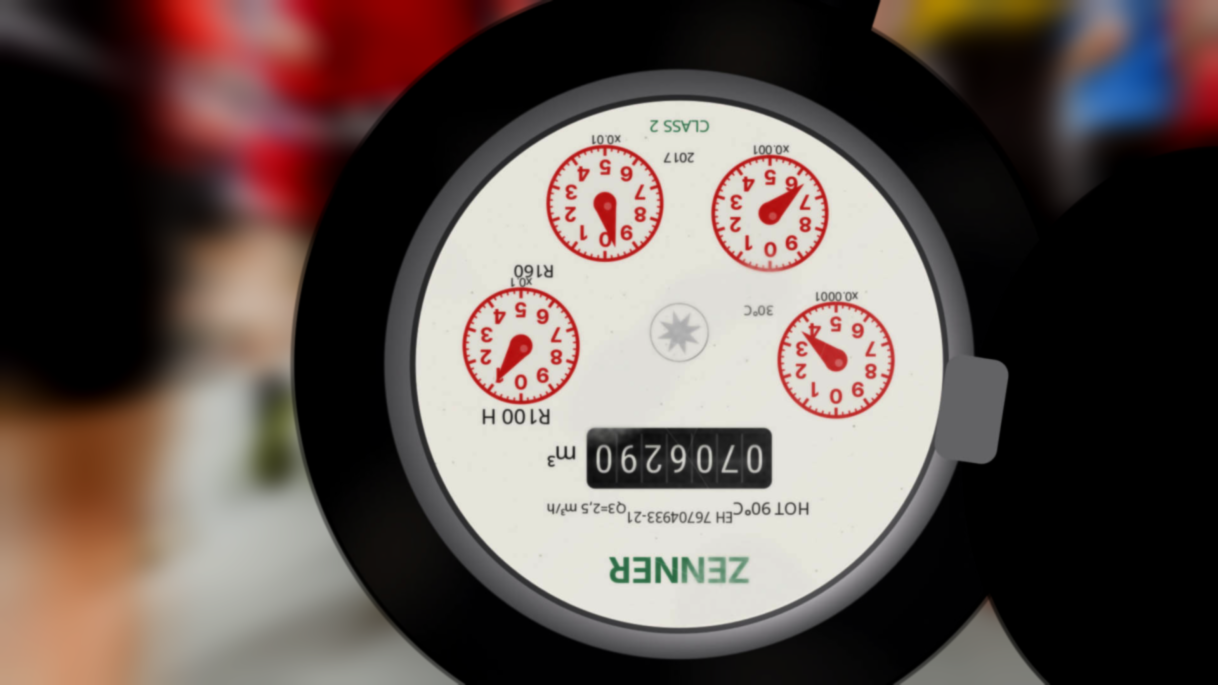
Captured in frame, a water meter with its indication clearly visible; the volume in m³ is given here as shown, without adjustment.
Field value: 706290.0963 m³
